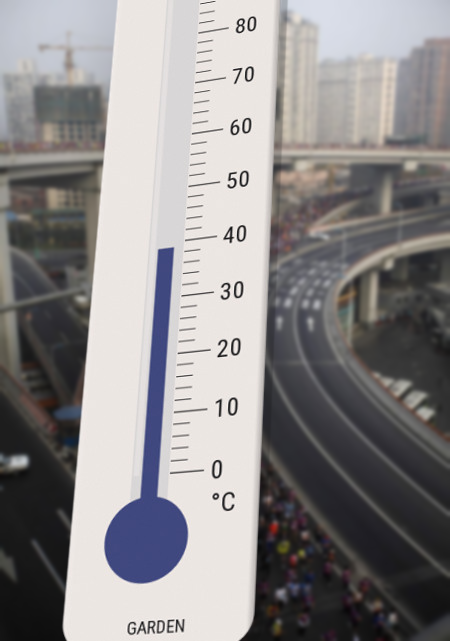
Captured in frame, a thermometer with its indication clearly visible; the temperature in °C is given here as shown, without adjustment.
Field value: 39 °C
